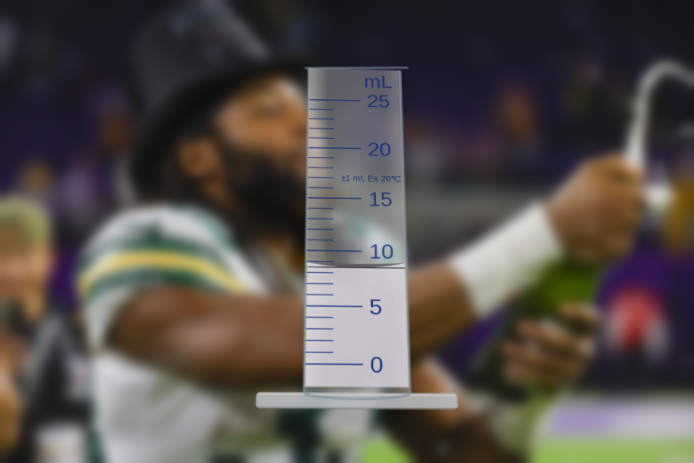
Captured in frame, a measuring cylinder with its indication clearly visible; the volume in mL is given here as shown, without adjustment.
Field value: 8.5 mL
